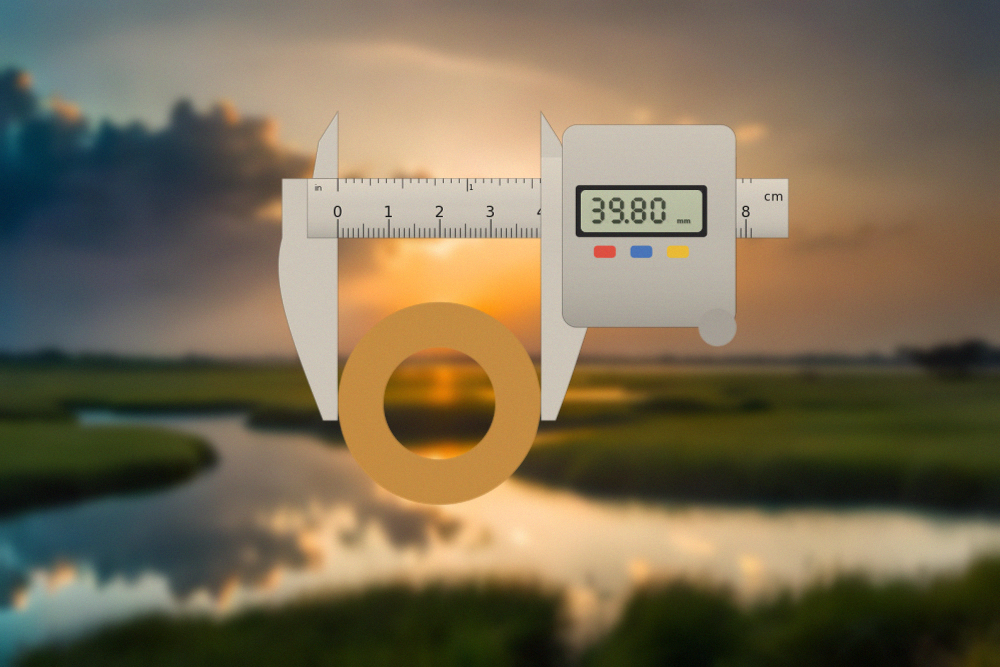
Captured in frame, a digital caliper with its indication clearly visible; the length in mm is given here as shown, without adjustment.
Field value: 39.80 mm
